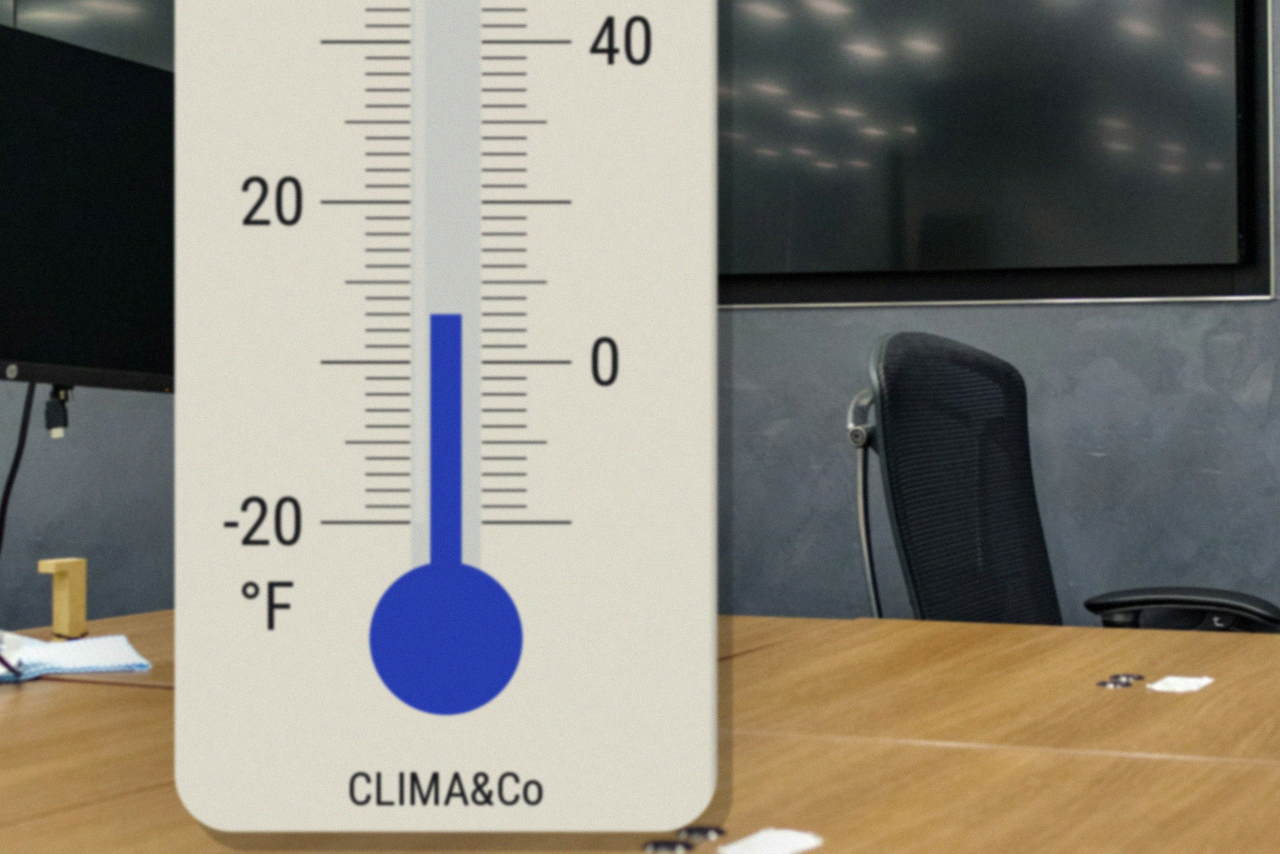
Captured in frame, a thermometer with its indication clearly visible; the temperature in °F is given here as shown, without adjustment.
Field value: 6 °F
